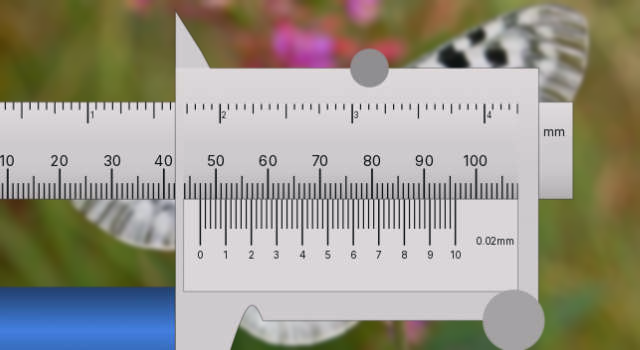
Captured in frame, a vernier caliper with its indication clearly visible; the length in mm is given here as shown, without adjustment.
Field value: 47.0 mm
